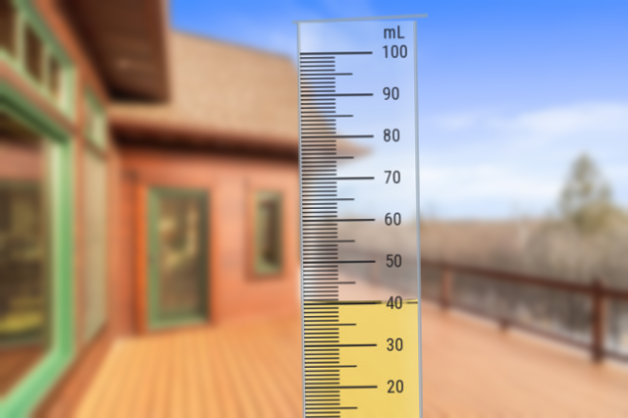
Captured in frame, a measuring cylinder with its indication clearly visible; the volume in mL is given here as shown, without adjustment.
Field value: 40 mL
